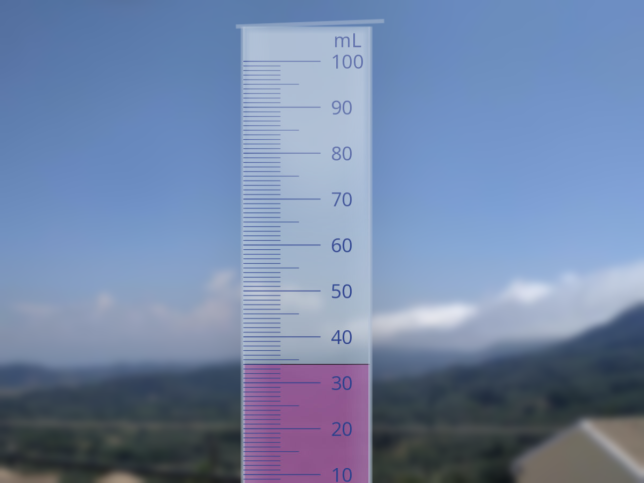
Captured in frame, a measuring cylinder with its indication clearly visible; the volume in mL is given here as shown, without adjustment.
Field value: 34 mL
